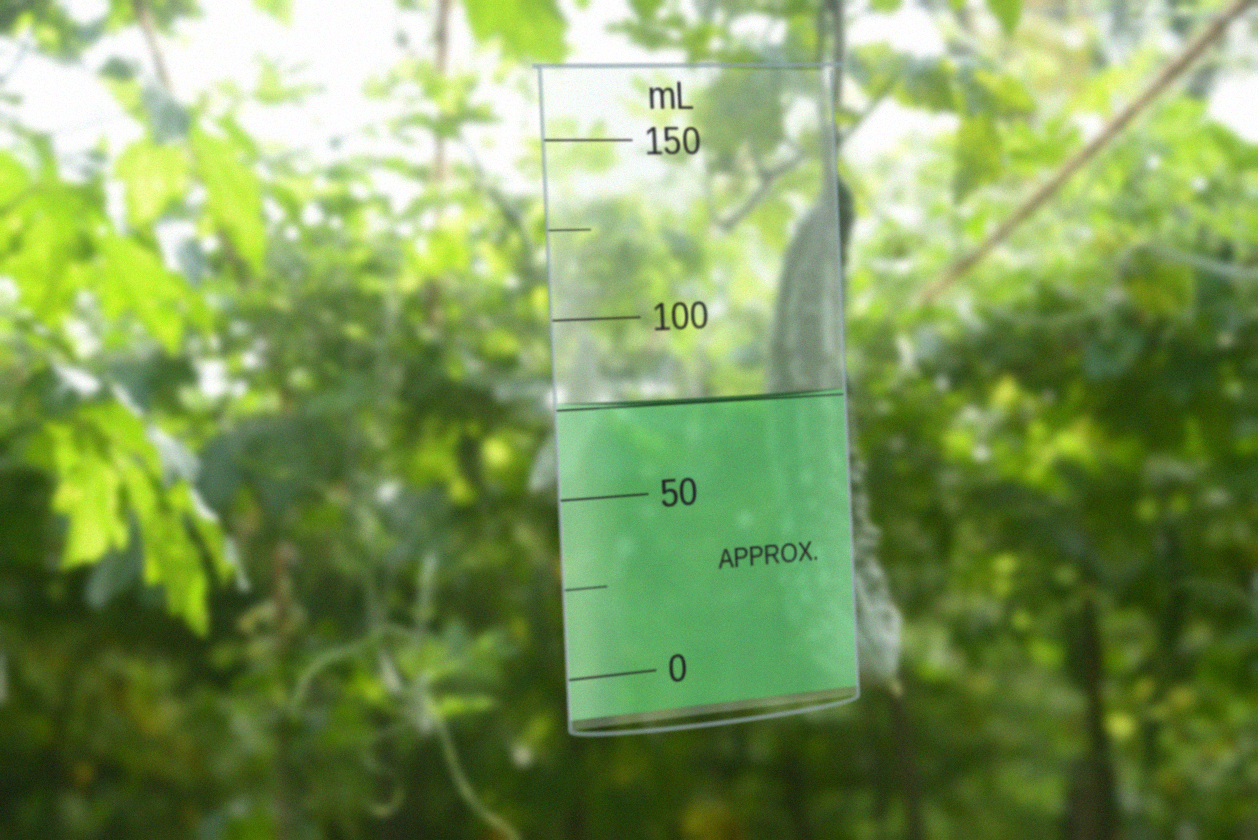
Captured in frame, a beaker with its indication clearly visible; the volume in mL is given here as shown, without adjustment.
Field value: 75 mL
